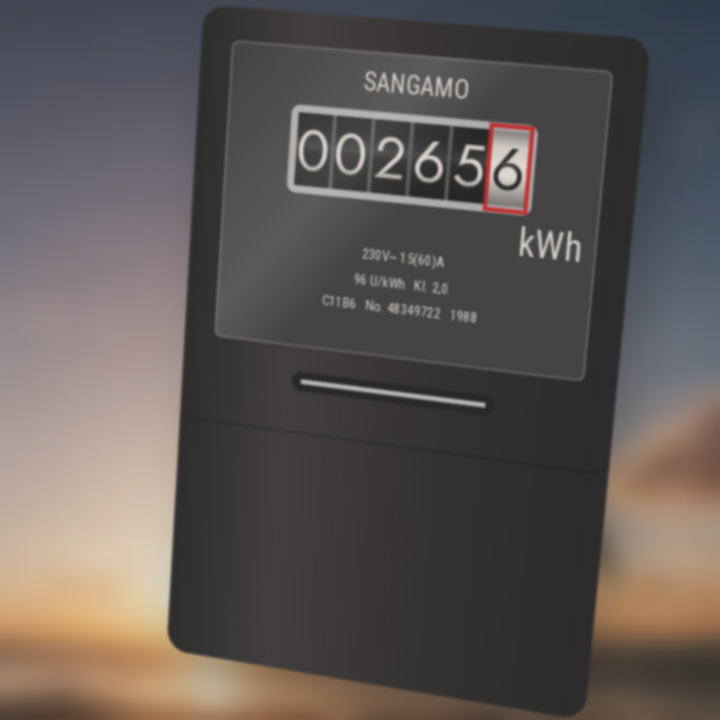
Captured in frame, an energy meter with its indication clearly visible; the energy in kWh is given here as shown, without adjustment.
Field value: 265.6 kWh
